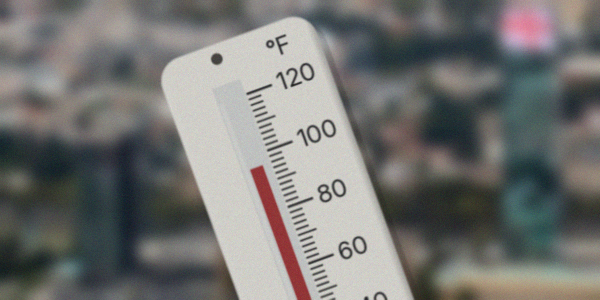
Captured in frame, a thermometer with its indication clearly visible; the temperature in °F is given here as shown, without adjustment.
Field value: 96 °F
